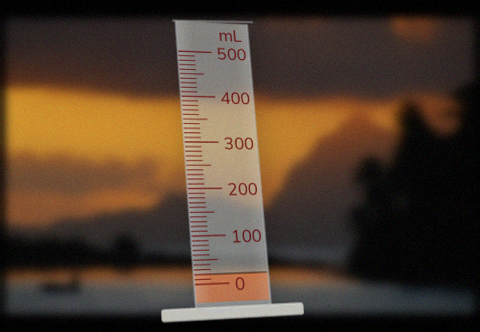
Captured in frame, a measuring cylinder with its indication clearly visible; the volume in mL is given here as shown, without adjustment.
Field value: 20 mL
